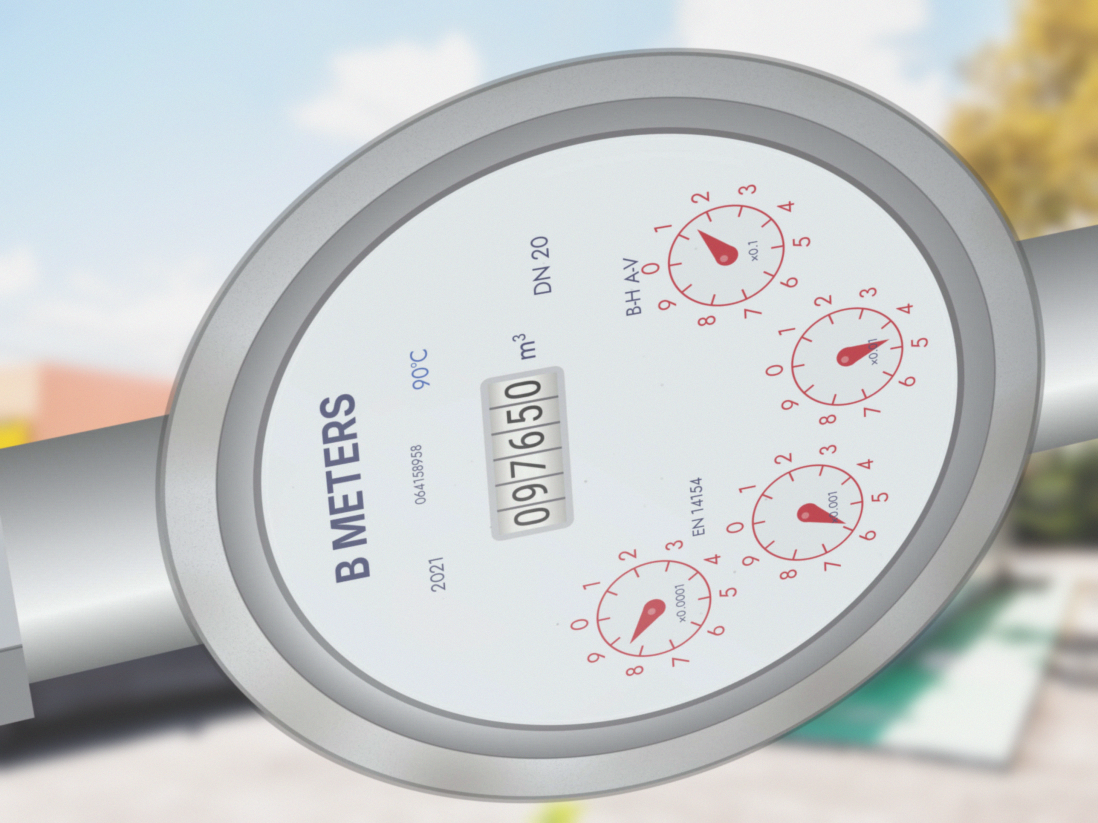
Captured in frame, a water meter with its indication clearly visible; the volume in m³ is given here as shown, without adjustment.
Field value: 97650.1458 m³
